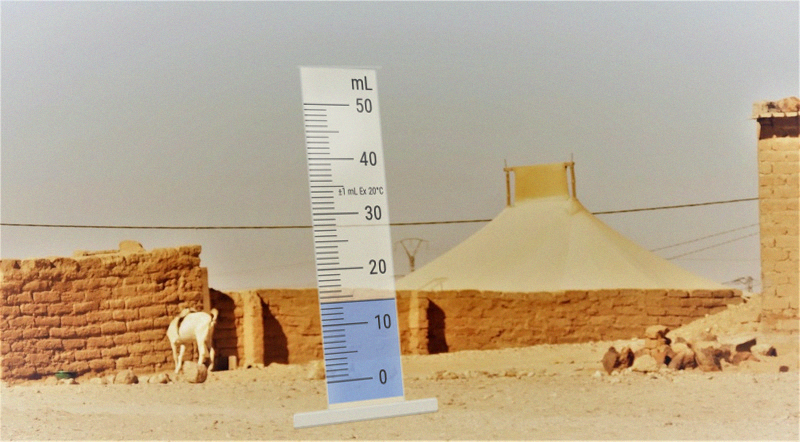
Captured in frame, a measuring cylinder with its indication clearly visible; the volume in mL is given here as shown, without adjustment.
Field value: 14 mL
